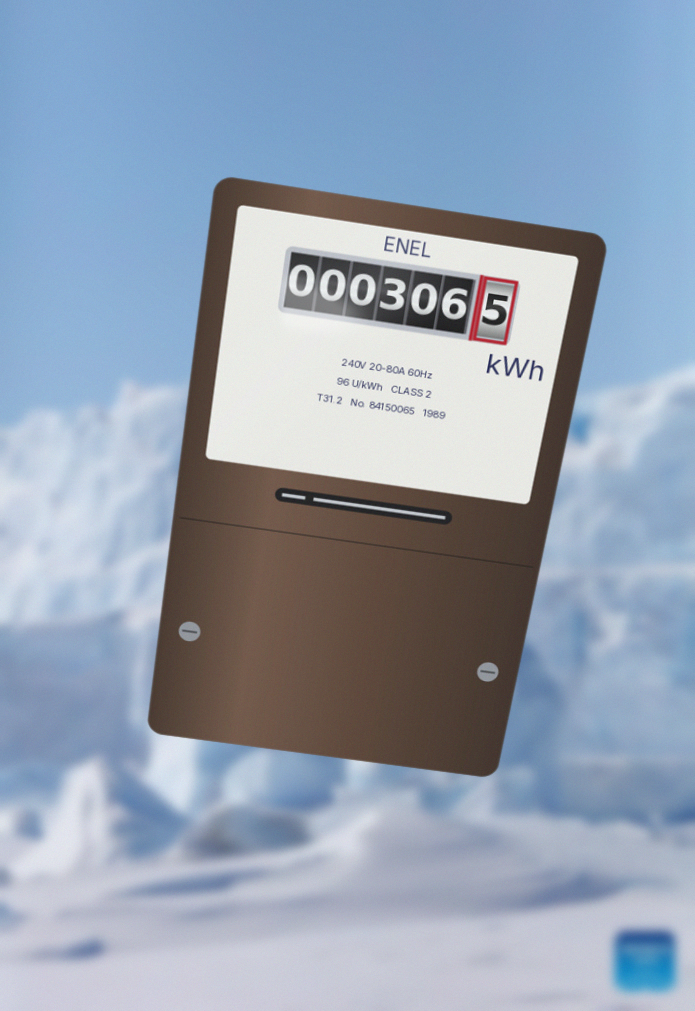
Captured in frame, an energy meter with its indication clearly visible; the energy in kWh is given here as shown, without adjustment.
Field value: 306.5 kWh
